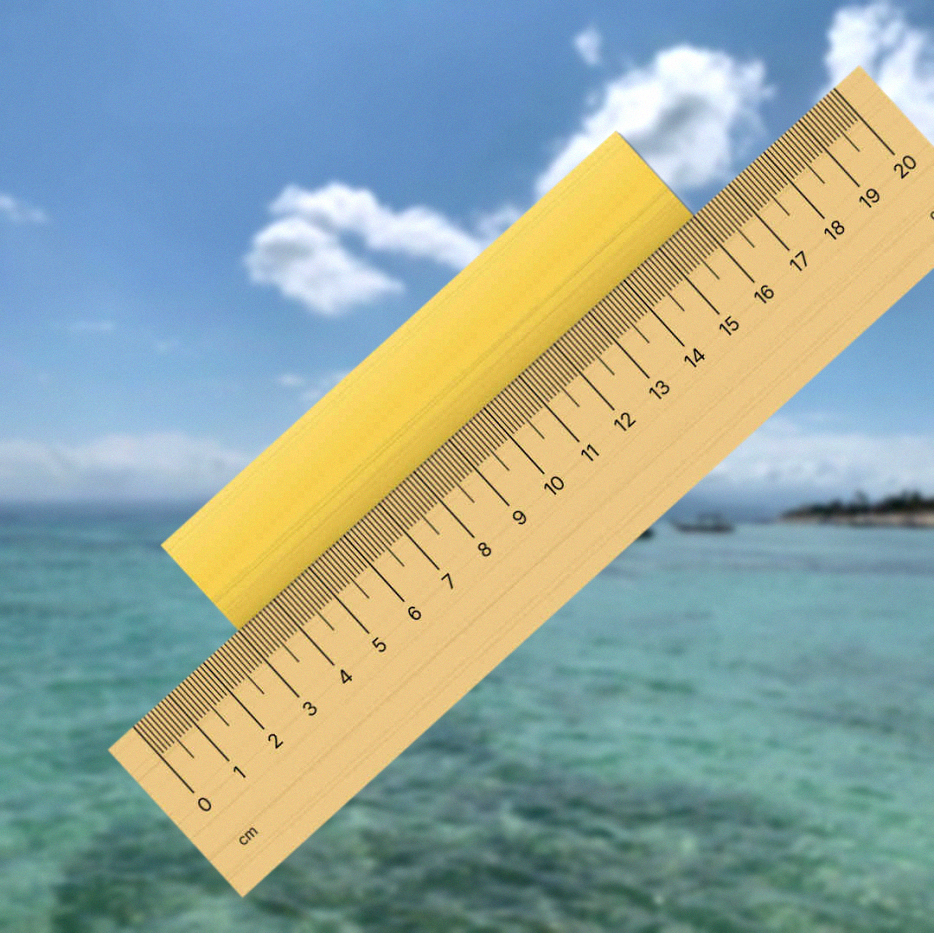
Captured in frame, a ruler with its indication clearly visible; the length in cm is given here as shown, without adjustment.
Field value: 13 cm
